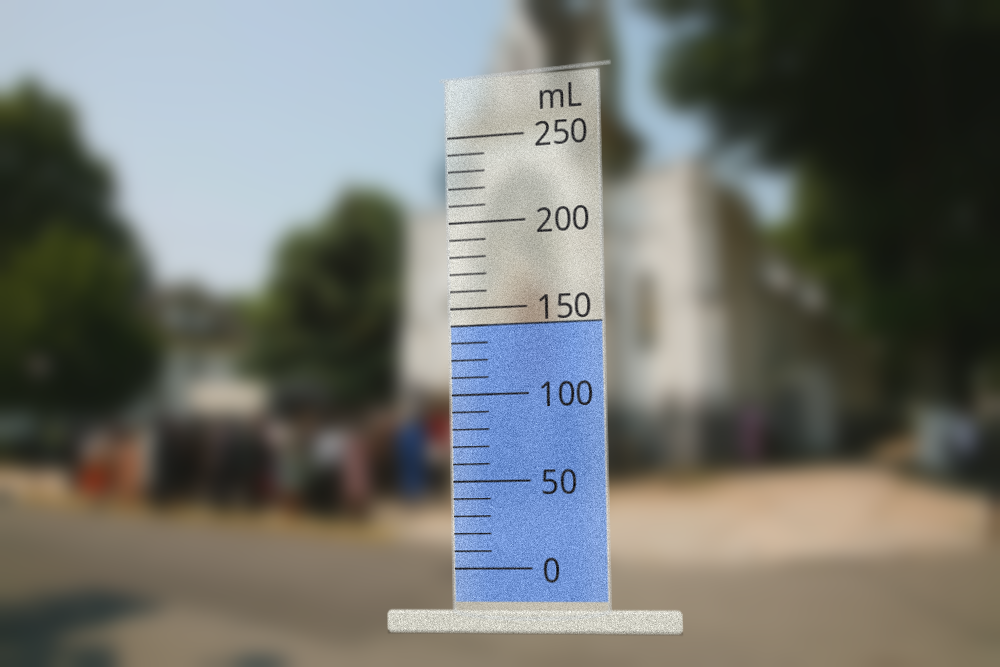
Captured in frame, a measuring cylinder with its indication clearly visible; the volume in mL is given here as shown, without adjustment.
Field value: 140 mL
